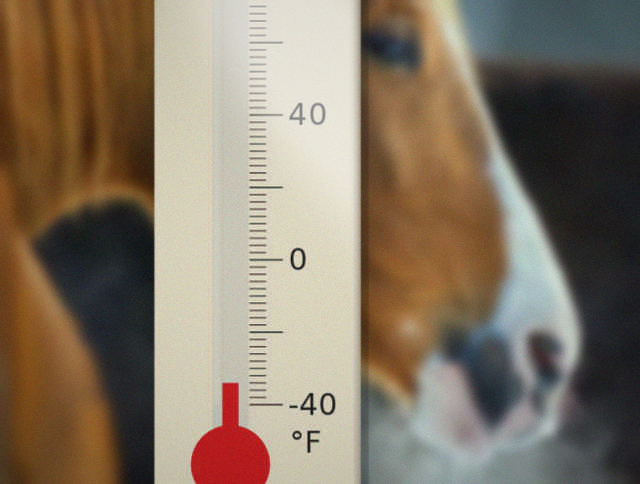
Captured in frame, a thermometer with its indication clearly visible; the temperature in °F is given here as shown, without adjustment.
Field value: -34 °F
